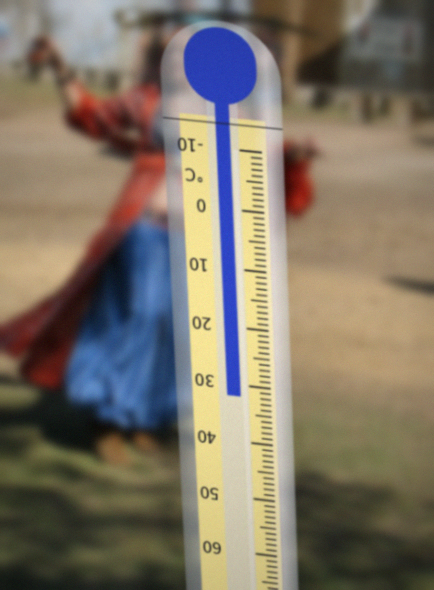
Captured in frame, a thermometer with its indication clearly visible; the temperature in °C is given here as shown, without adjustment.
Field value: 32 °C
